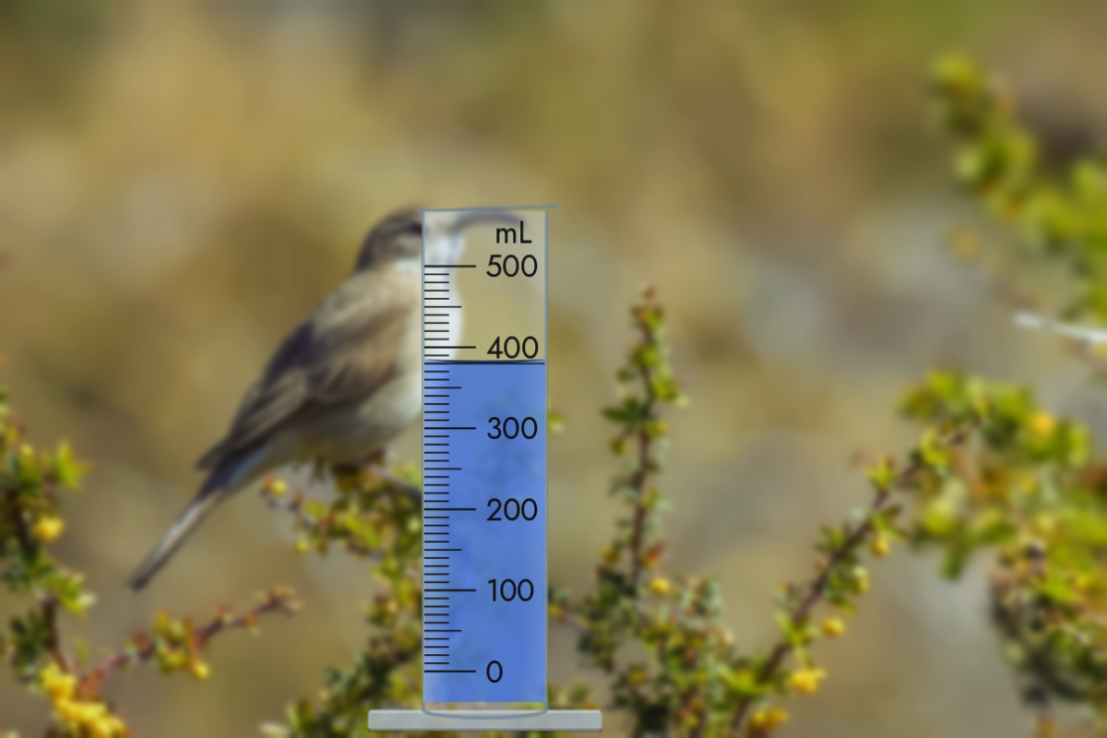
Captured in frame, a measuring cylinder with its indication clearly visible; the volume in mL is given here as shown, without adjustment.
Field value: 380 mL
